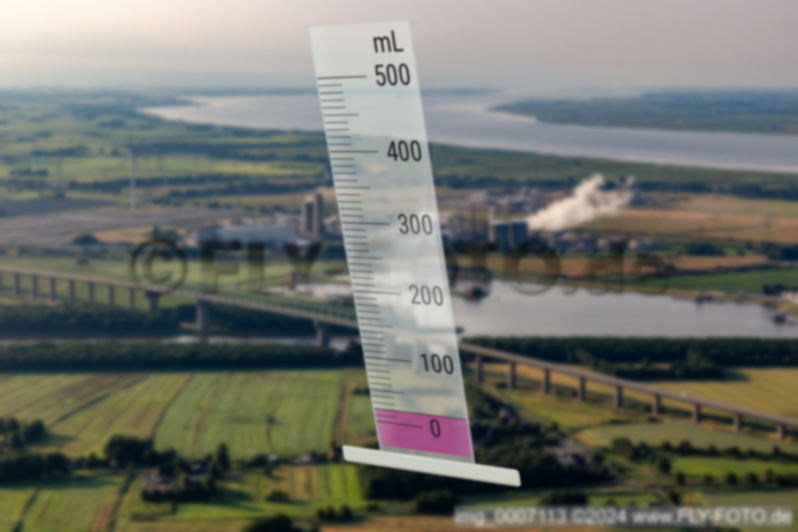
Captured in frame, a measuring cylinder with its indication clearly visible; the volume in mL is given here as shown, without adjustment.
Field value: 20 mL
